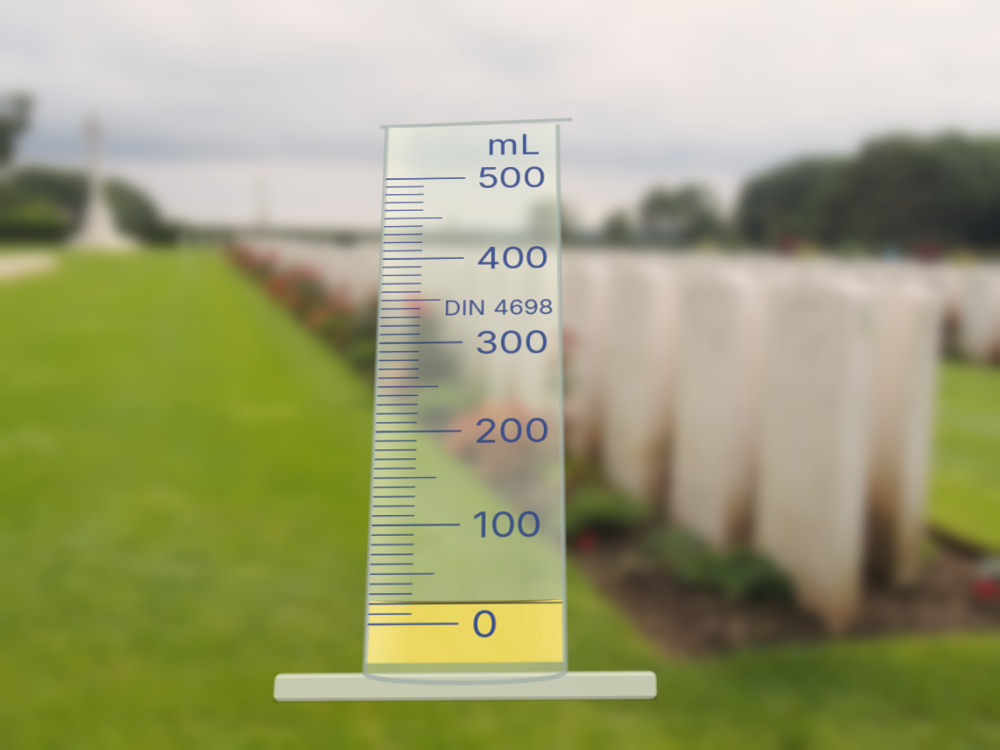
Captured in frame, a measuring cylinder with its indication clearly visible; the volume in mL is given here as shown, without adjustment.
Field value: 20 mL
